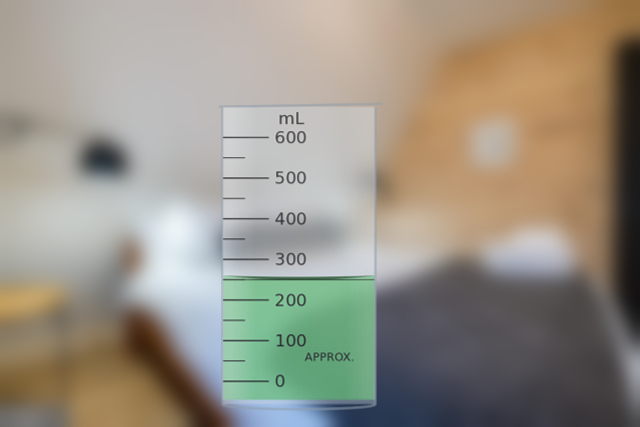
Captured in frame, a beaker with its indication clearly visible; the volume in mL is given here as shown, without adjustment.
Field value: 250 mL
